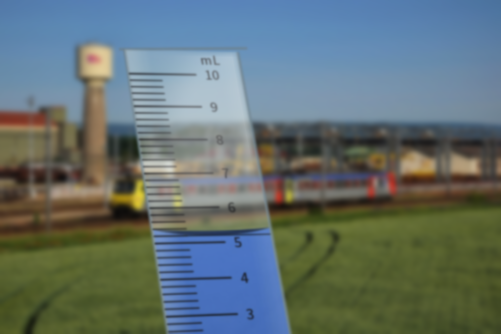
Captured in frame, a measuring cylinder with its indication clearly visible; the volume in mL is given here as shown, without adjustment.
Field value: 5.2 mL
